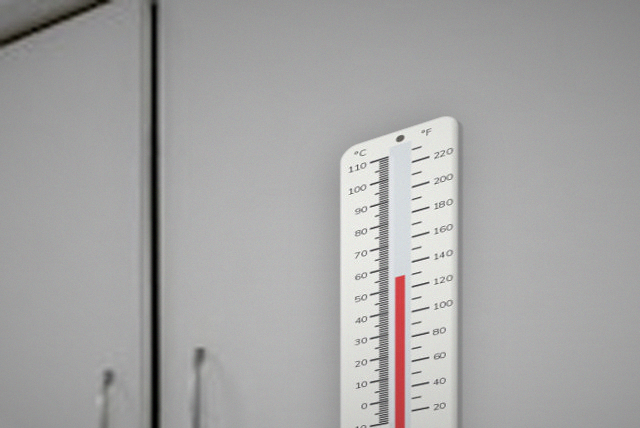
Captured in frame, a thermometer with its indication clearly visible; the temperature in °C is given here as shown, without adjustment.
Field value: 55 °C
